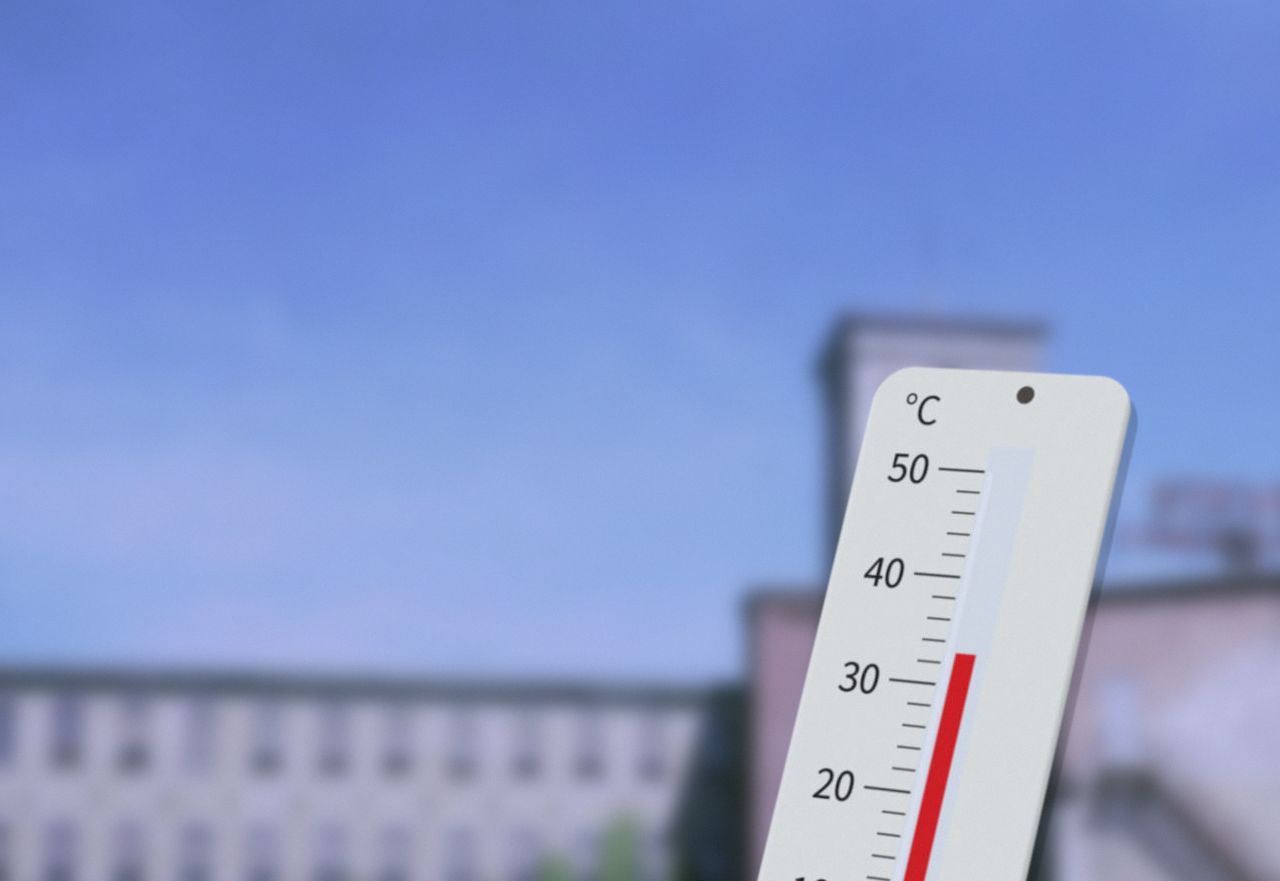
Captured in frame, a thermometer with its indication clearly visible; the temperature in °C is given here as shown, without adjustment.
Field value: 33 °C
